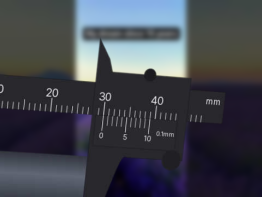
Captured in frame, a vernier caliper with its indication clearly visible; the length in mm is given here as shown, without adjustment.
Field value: 30.0 mm
